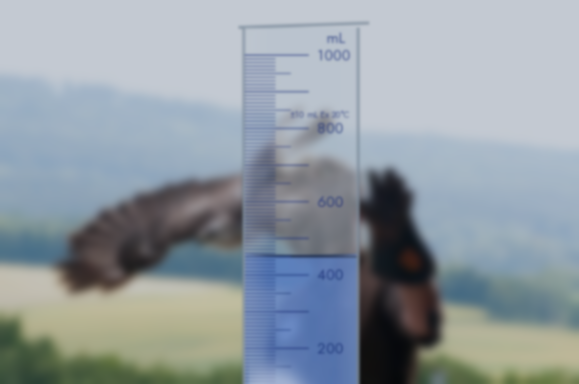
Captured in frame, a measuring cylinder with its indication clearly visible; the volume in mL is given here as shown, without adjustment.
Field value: 450 mL
